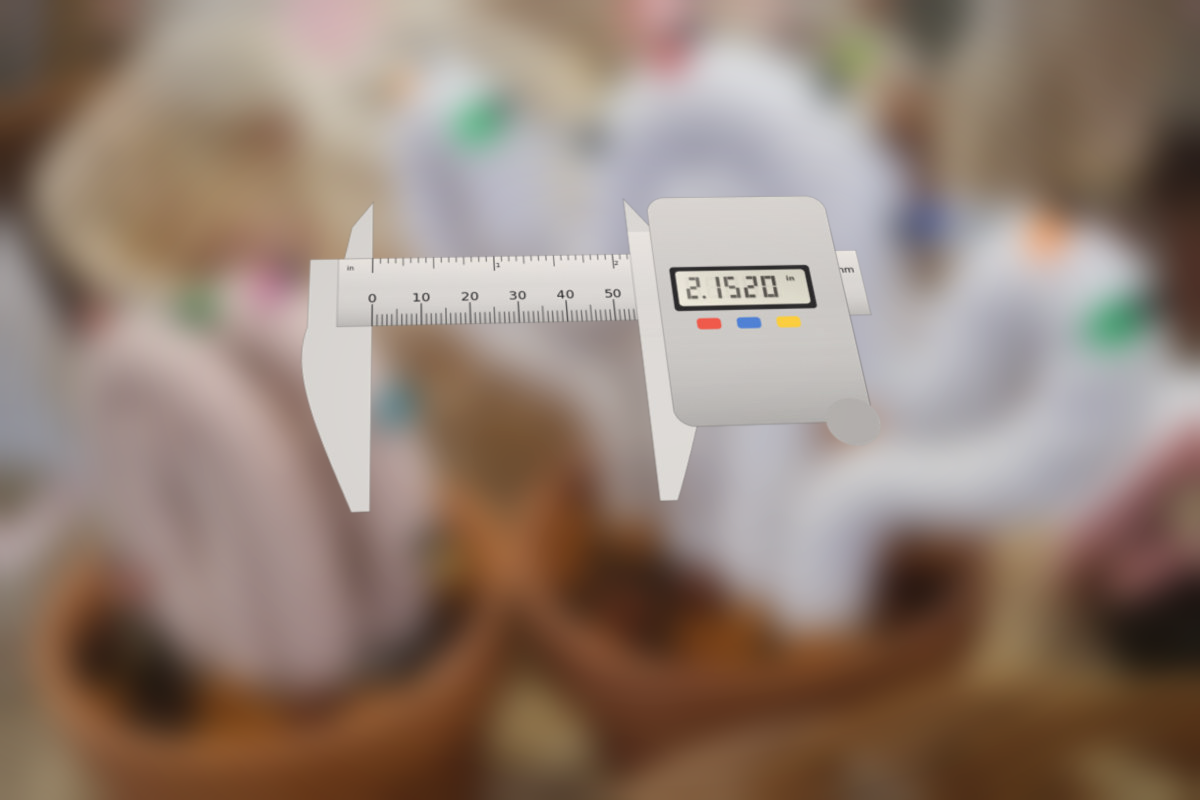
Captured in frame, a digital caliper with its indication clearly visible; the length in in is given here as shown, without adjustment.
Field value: 2.1520 in
